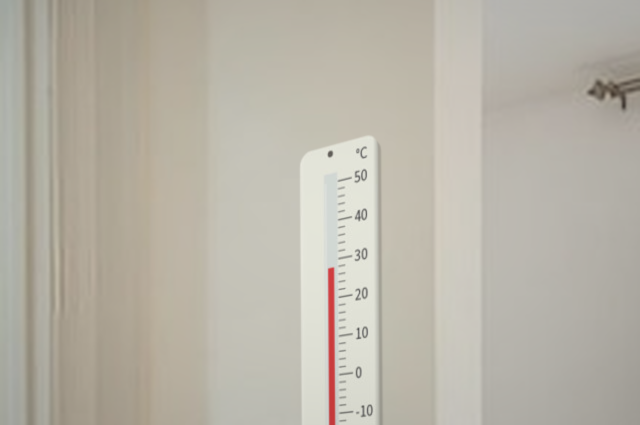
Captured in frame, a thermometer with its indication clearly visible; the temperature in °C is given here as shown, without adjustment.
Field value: 28 °C
